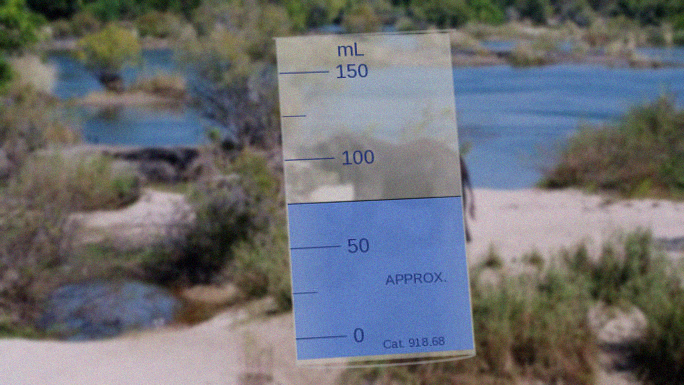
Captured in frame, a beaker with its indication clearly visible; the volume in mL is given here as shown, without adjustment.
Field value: 75 mL
